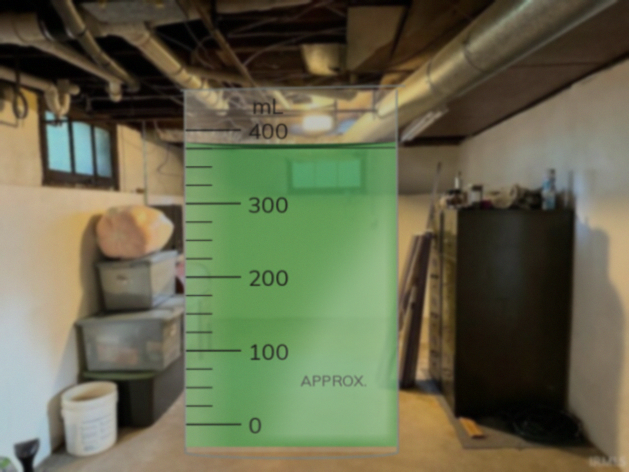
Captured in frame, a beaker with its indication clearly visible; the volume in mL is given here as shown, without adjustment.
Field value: 375 mL
